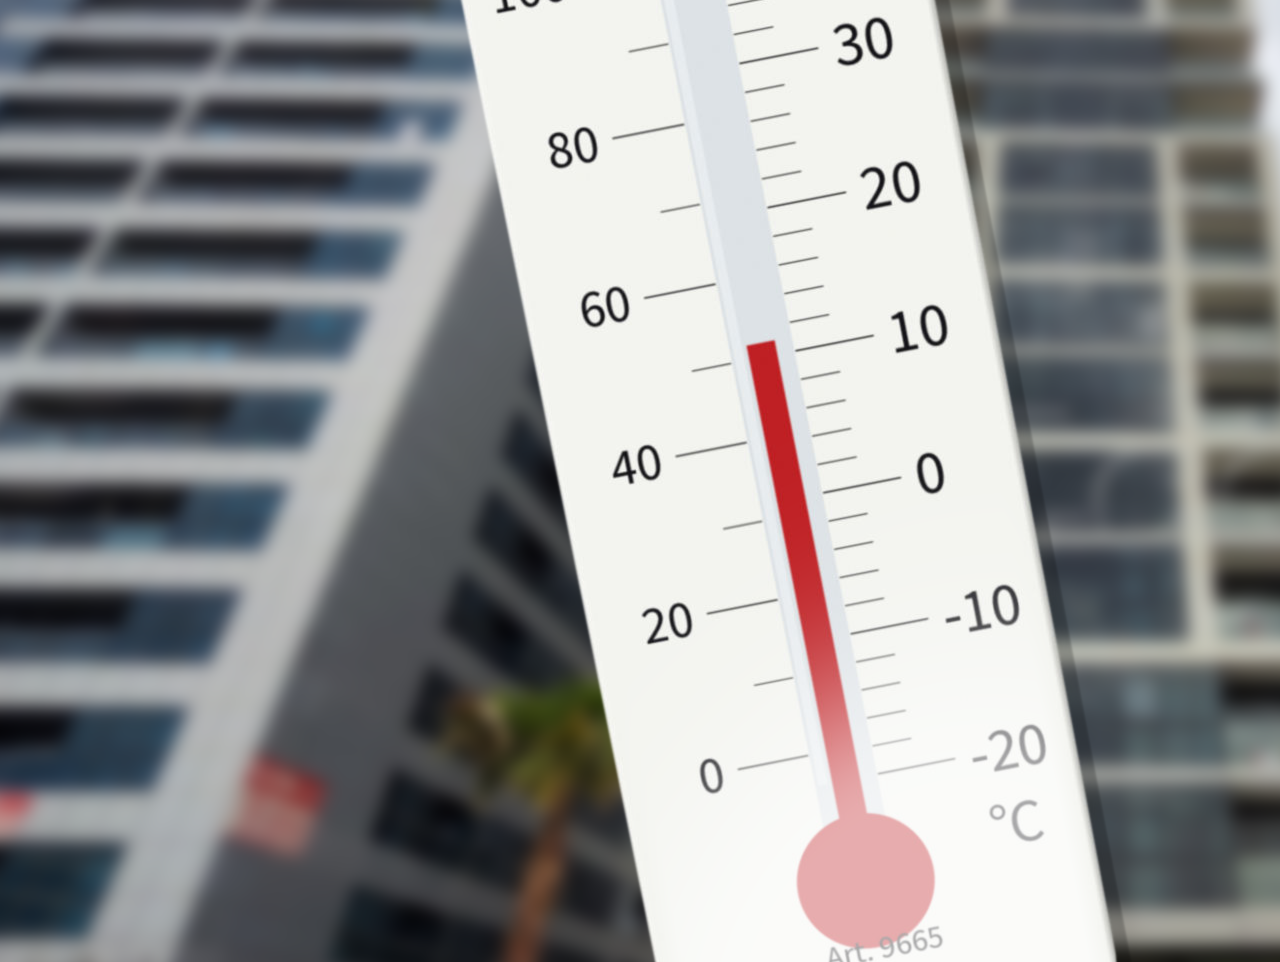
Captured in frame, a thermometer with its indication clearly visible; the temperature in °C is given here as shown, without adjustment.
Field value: 11 °C
